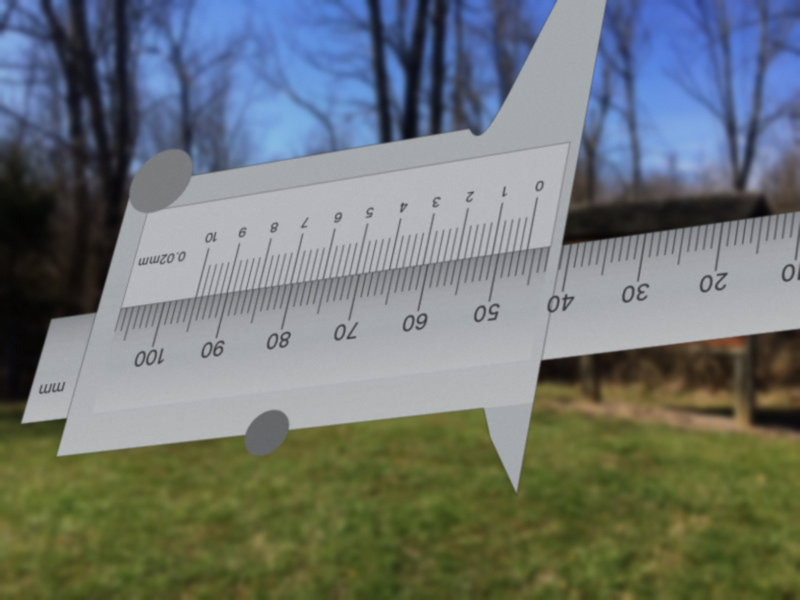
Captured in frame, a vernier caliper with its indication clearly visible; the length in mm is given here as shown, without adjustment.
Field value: 46.0 mm
